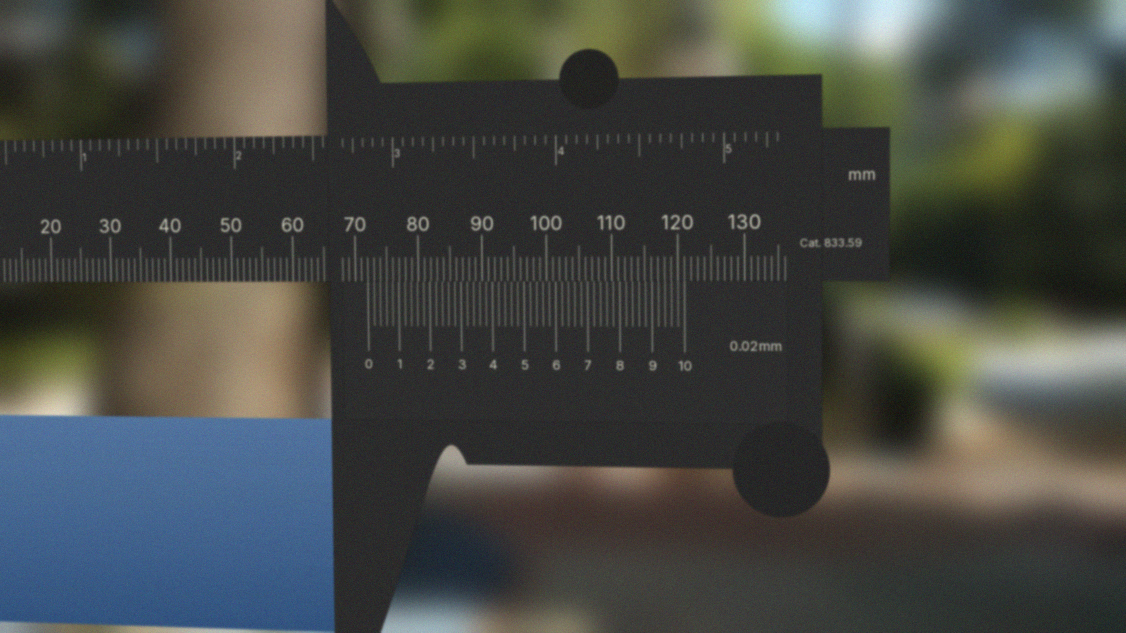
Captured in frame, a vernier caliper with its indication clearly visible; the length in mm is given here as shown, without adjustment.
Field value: 72.0 mm
